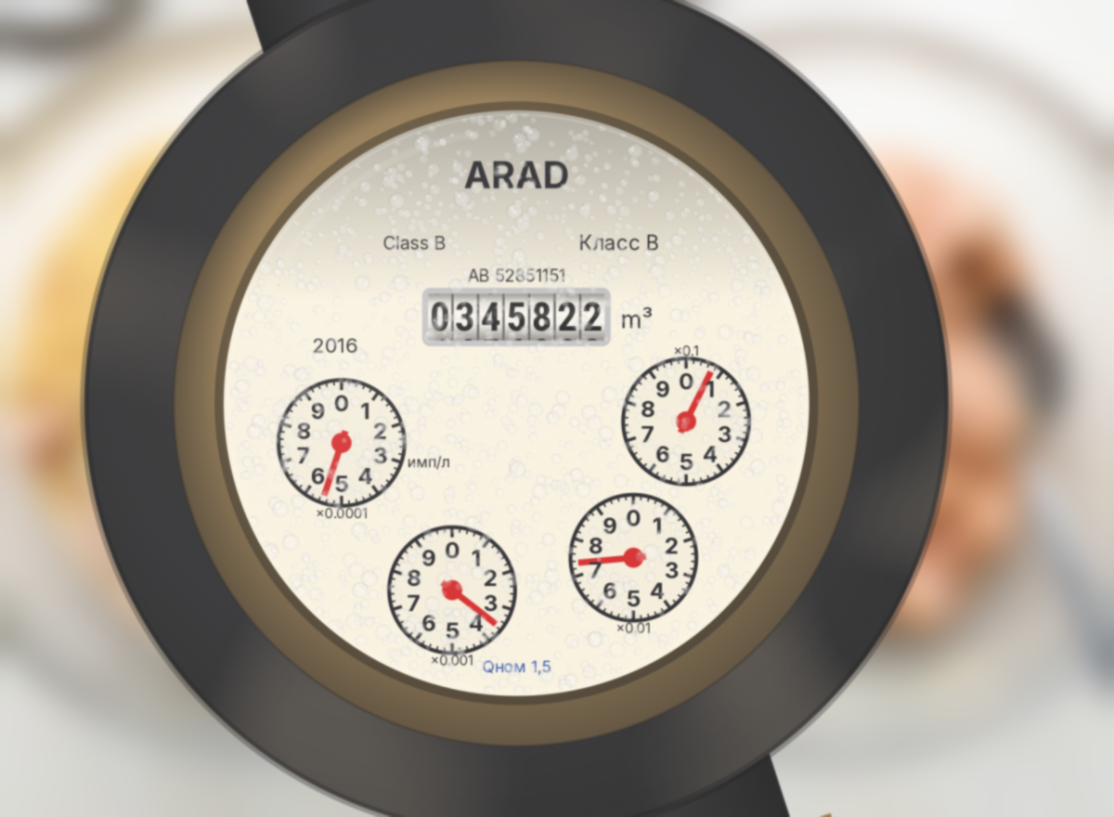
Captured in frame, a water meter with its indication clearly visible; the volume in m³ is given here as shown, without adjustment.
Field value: 345822.0735 m³
